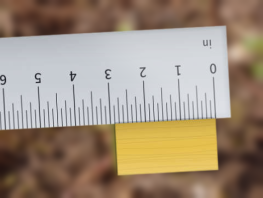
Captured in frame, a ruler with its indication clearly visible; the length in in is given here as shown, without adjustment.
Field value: 2.875 in
